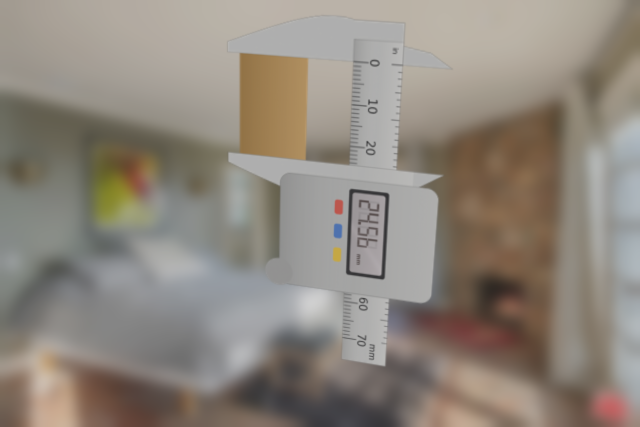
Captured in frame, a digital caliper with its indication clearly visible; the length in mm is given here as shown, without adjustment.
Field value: 24.56 mm
